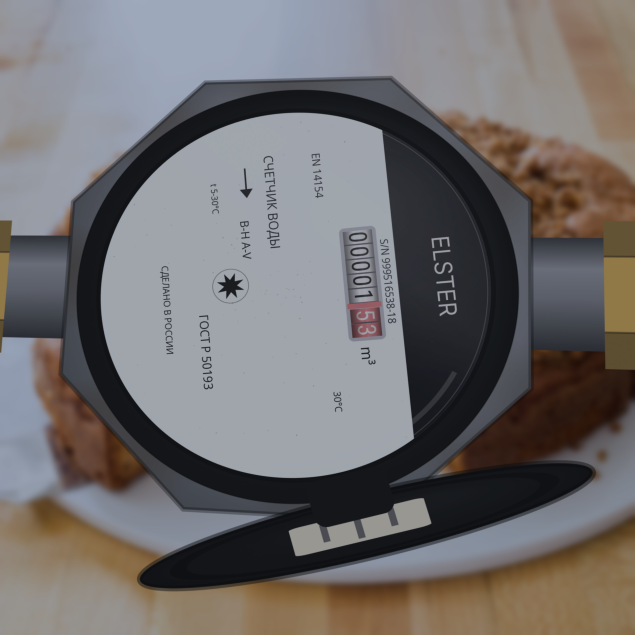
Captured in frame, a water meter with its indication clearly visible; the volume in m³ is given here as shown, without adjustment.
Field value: 1.53 m³
